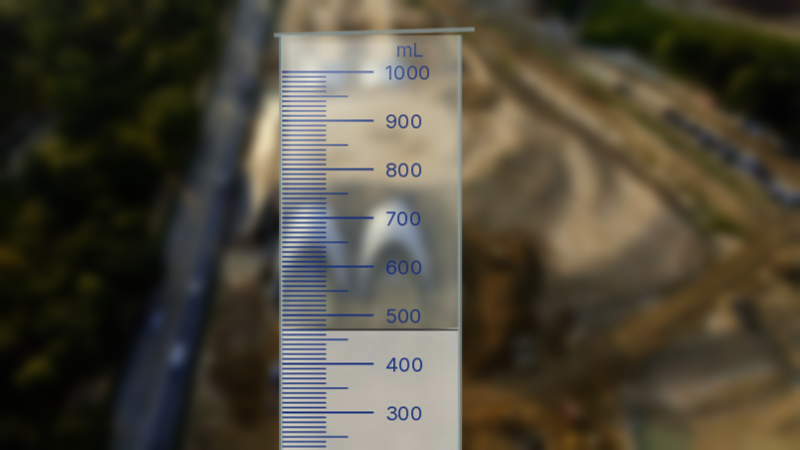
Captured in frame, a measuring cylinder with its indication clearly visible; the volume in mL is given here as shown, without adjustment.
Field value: 470 mL
